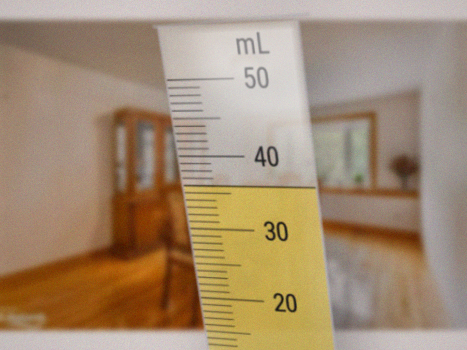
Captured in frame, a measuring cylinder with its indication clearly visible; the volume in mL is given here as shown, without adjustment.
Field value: 36 mL
